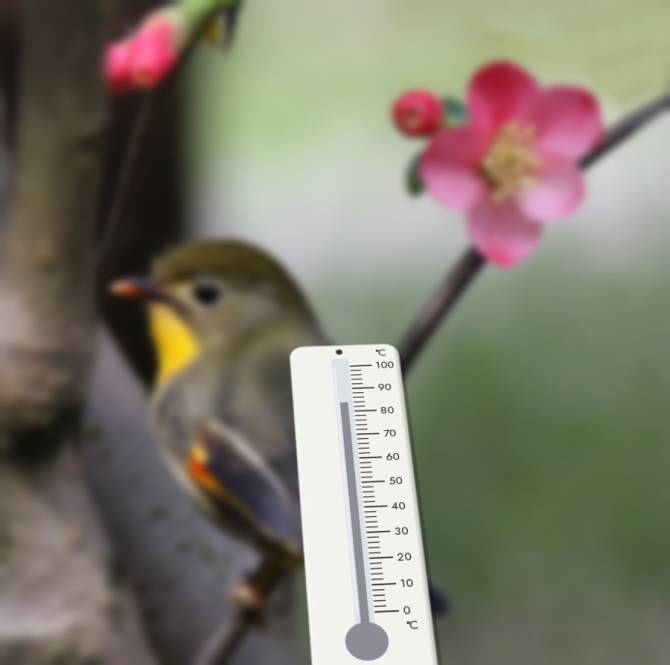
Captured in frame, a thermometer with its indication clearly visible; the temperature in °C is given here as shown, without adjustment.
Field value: 84 °C
